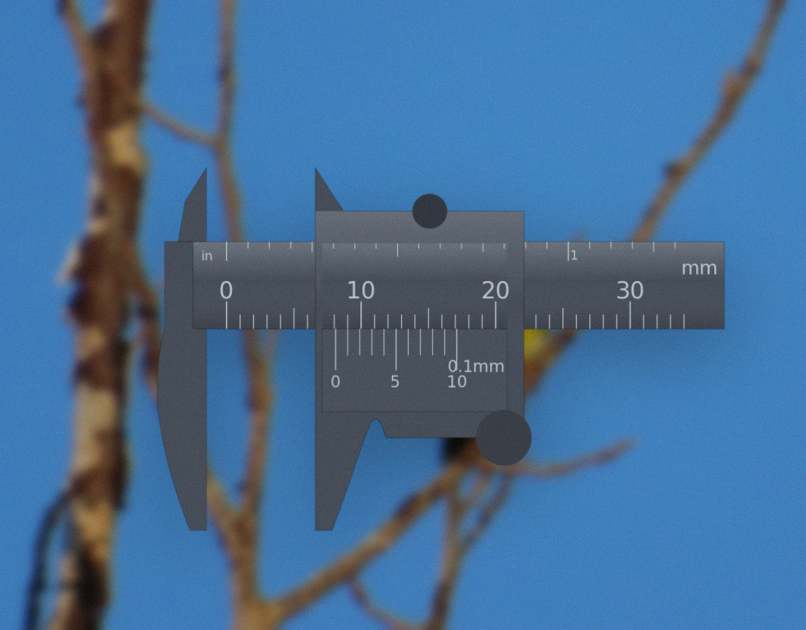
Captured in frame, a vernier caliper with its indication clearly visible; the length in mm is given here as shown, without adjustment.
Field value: 8.1 mm
